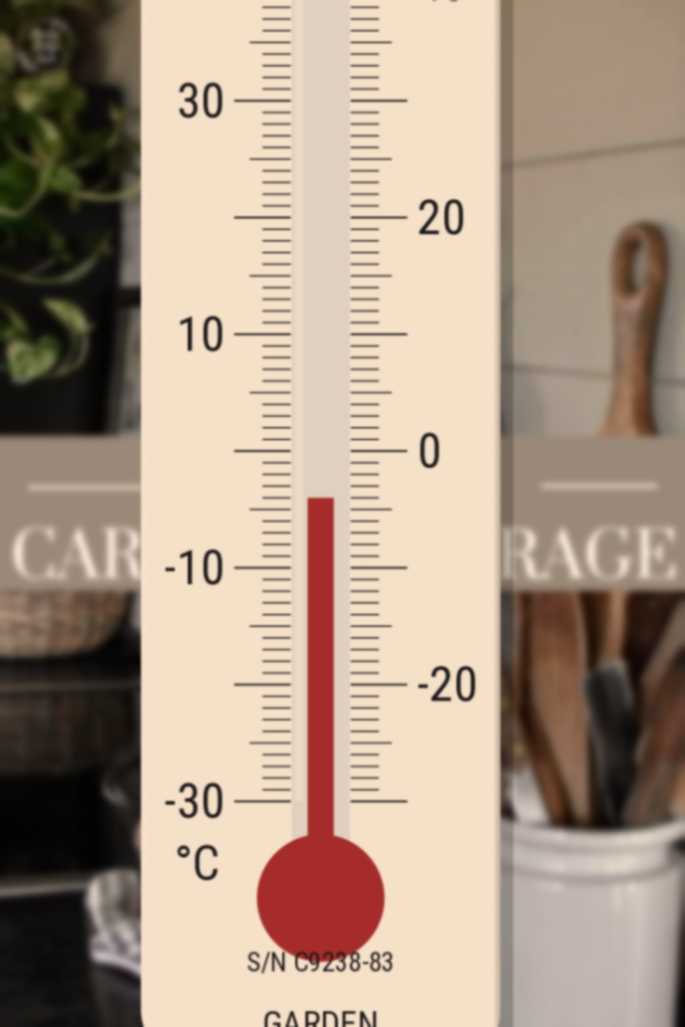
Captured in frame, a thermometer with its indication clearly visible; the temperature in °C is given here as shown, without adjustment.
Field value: -4 °C
